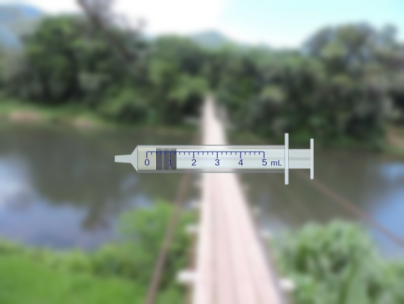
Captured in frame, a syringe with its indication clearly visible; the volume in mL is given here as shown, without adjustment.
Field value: 0.4 mL
